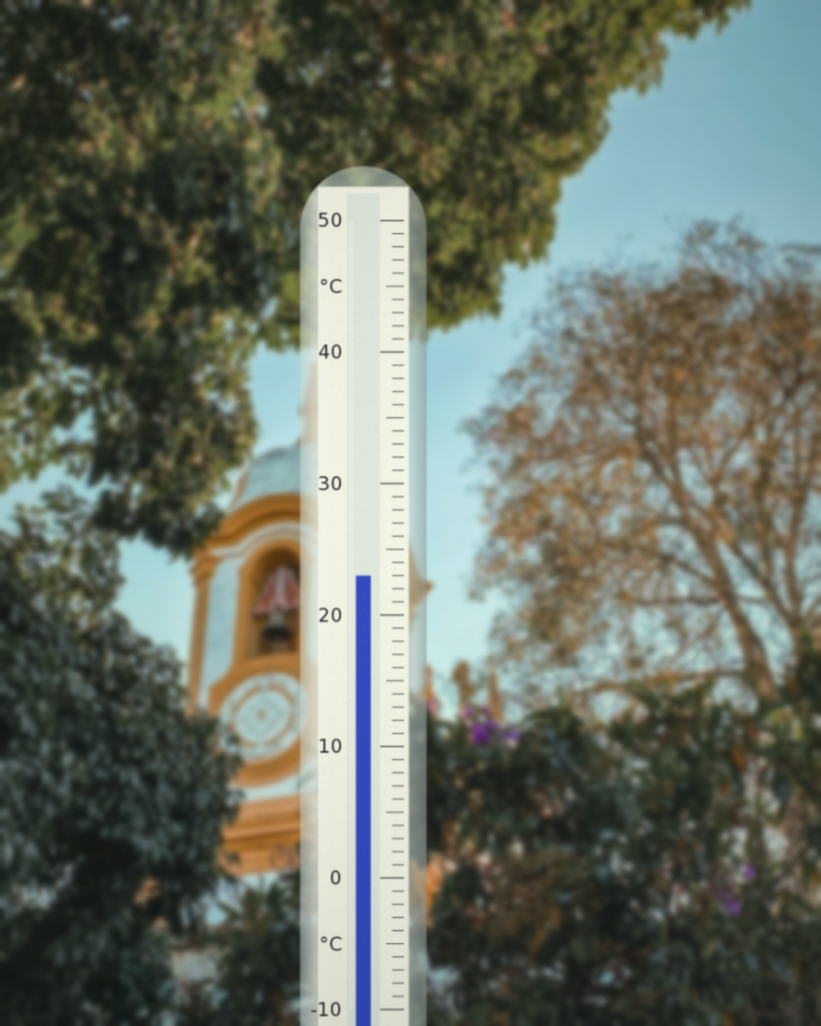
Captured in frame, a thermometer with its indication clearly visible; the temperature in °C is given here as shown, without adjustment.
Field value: 23 °C
